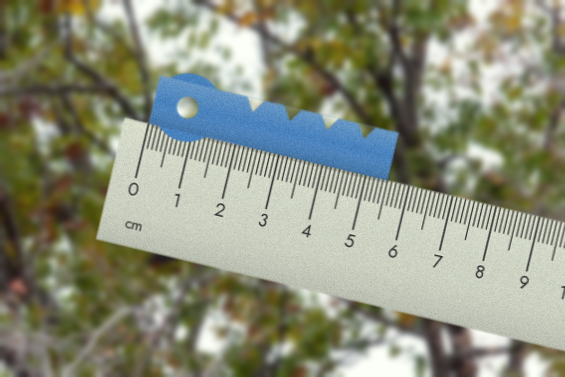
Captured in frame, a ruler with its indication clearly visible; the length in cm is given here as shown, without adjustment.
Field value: 5.5 cm
